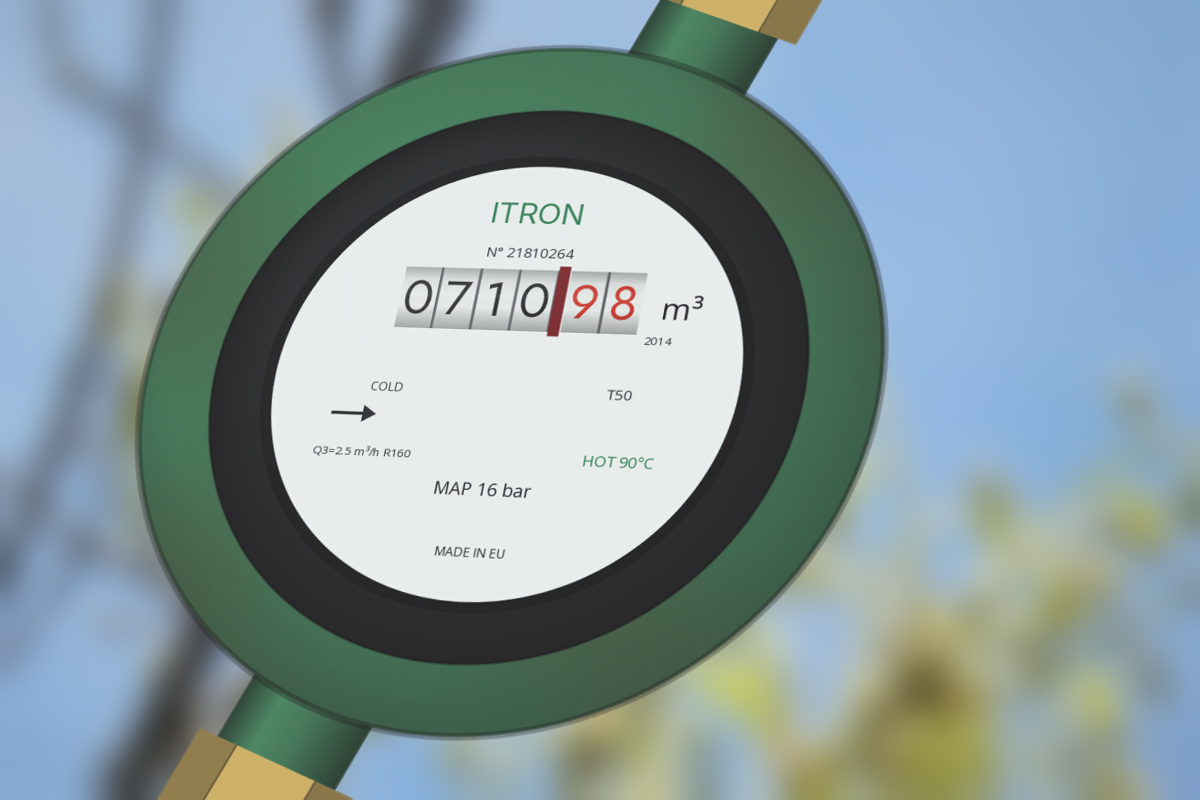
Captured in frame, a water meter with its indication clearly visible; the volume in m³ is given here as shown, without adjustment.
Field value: 710.98 m³
